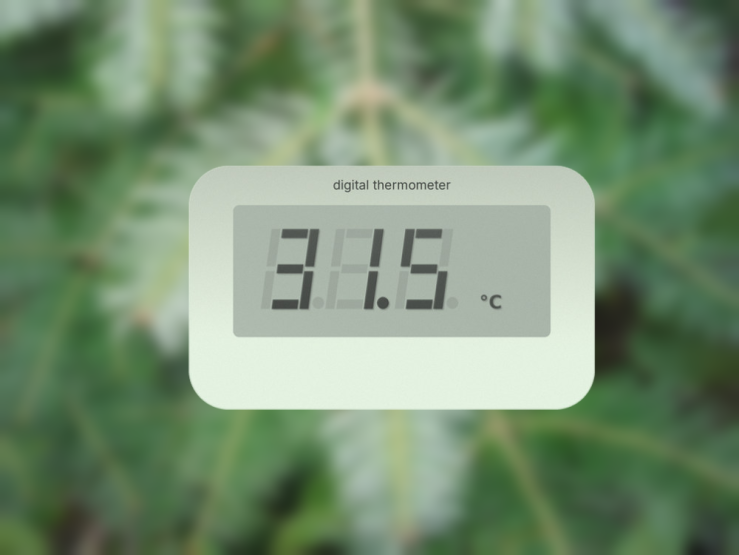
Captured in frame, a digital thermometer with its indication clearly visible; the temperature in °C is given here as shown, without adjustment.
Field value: 31.5 °C
